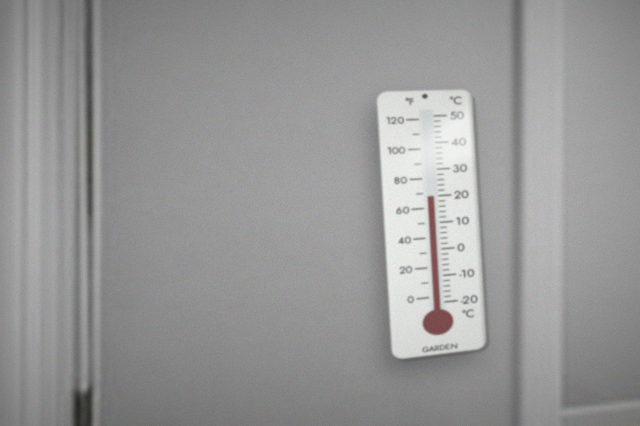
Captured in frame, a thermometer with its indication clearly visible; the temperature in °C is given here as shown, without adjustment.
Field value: 20 °C
